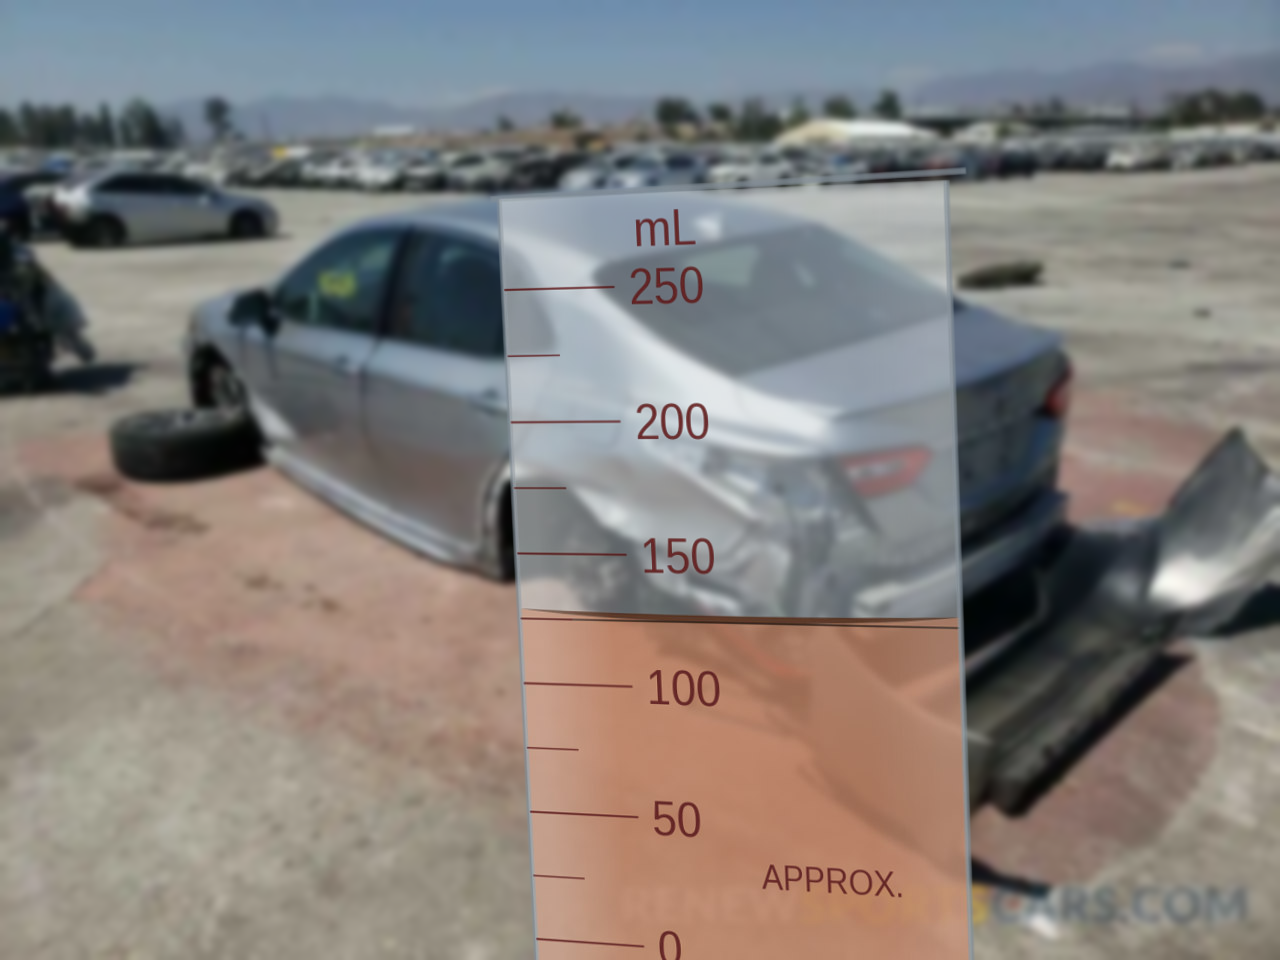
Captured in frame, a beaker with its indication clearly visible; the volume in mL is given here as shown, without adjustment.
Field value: 125 mL
